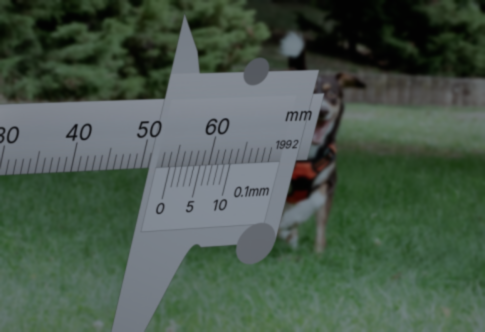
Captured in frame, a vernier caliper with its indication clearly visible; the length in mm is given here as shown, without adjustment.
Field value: 54.2 mm
